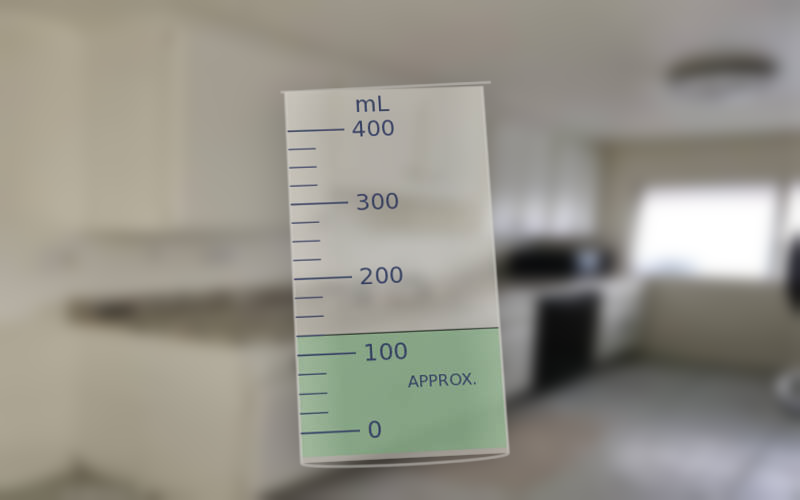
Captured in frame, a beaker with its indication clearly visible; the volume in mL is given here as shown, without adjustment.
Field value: 125 mL
